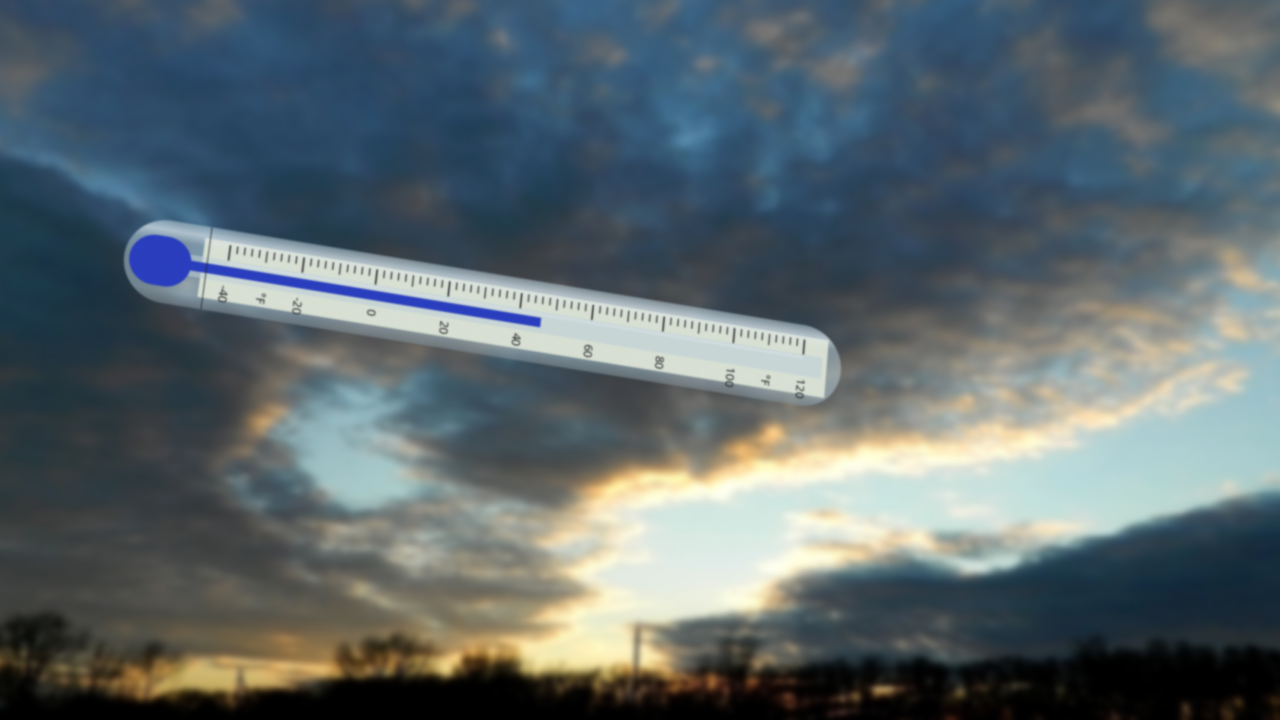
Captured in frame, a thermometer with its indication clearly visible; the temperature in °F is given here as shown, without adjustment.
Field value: 46 °F
